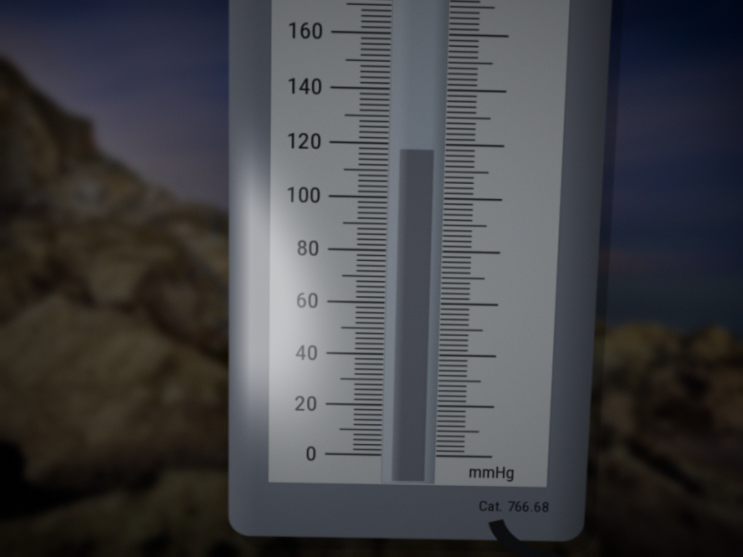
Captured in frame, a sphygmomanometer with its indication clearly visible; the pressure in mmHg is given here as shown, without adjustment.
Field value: 118 mmHg
